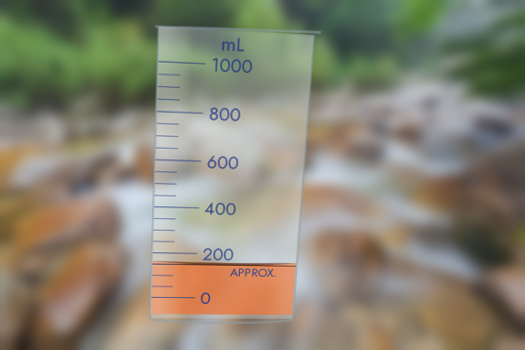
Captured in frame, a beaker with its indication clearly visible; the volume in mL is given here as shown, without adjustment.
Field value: 150 mL
